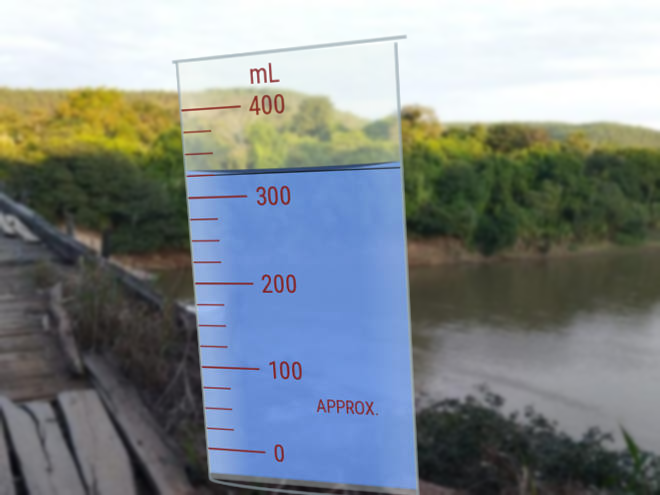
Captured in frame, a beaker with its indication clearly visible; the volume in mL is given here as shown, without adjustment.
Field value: 325 mL
